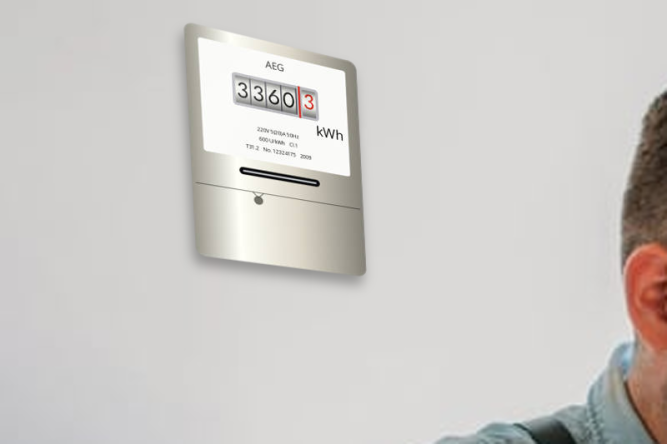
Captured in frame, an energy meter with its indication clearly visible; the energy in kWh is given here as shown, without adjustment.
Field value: 3360.3 kWh
